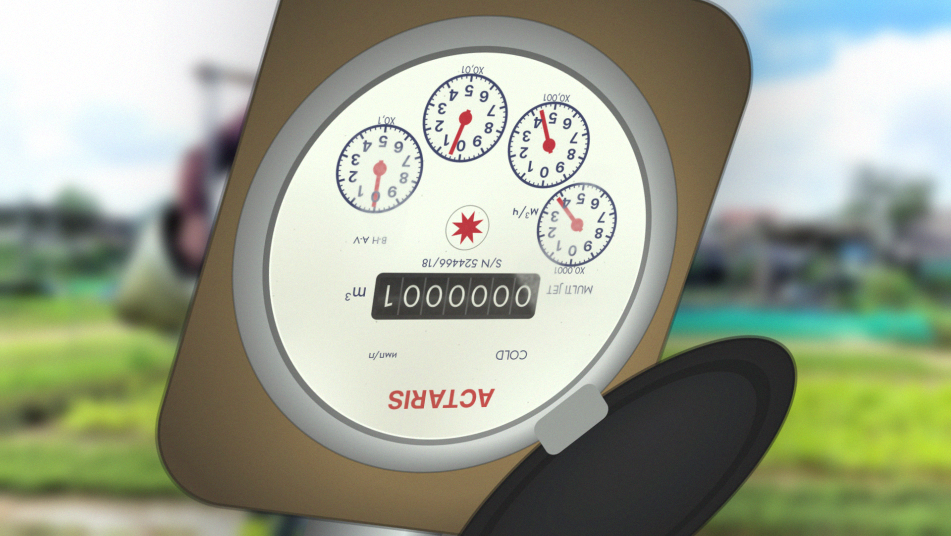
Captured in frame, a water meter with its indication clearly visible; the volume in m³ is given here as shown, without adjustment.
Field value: 1.0043 m³
